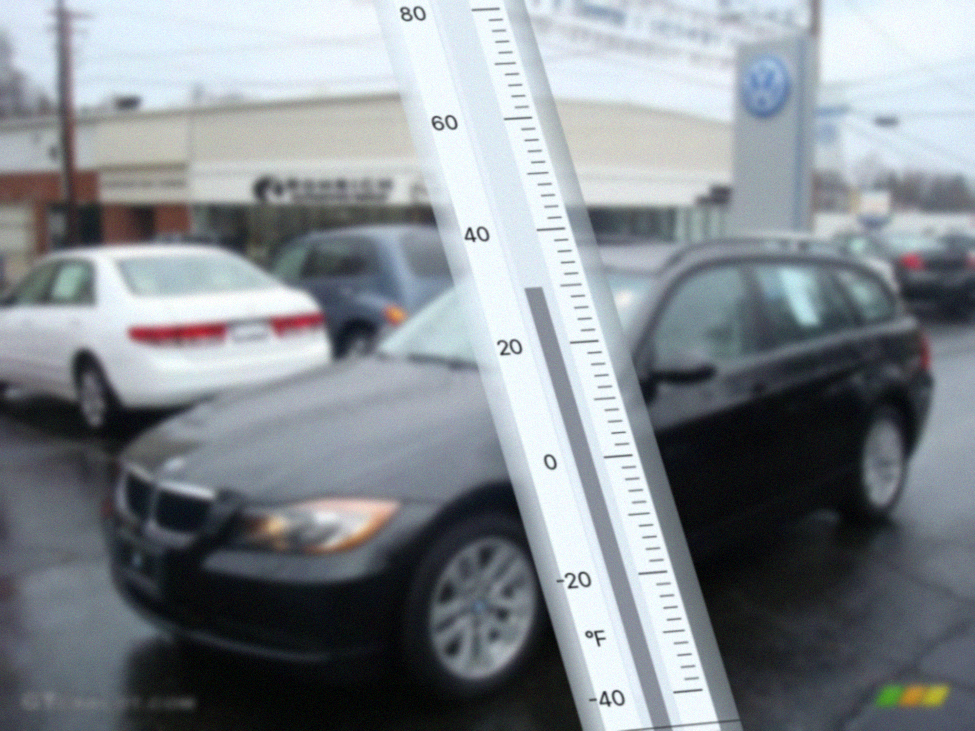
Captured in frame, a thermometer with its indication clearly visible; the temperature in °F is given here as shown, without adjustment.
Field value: 30 °F
